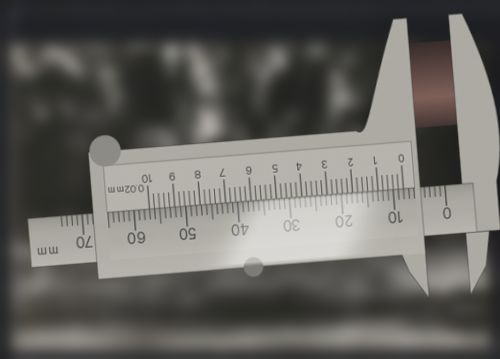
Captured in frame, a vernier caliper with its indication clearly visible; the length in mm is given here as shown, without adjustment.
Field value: 8.0 mm
